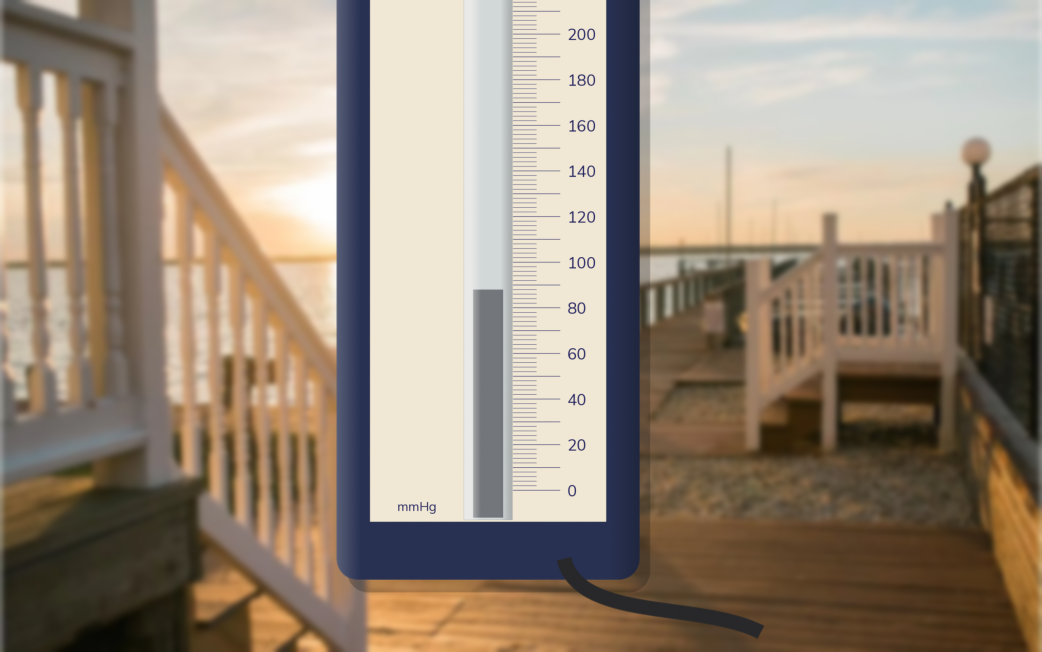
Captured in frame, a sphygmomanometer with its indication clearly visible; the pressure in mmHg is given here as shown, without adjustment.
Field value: 88 mmHg
